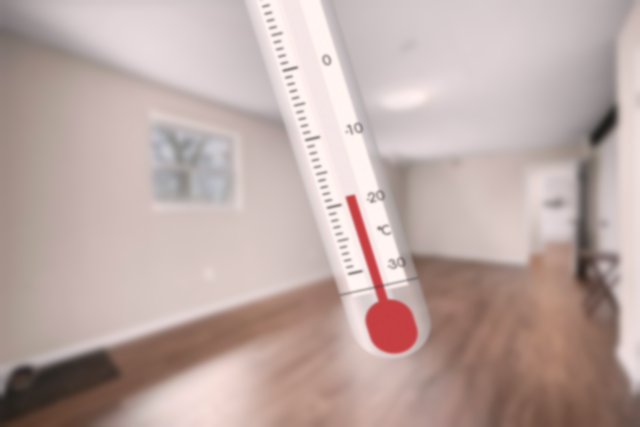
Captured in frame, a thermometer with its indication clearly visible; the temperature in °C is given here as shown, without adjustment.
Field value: -19 °C
